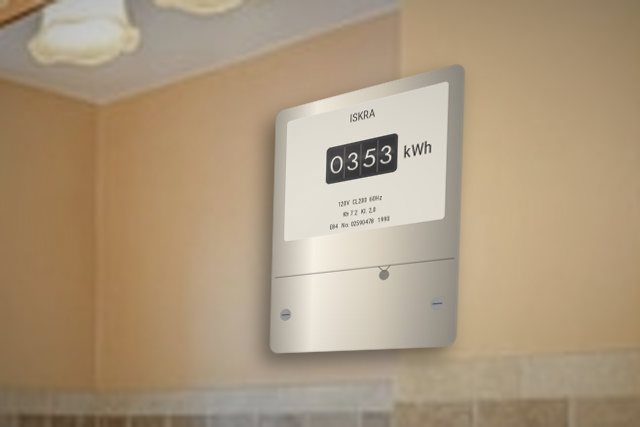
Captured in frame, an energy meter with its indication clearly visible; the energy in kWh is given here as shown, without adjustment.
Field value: 353 kWh
